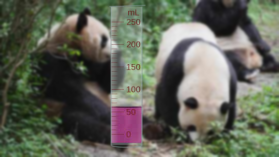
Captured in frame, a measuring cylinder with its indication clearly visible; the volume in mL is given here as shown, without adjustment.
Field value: 60 mL
